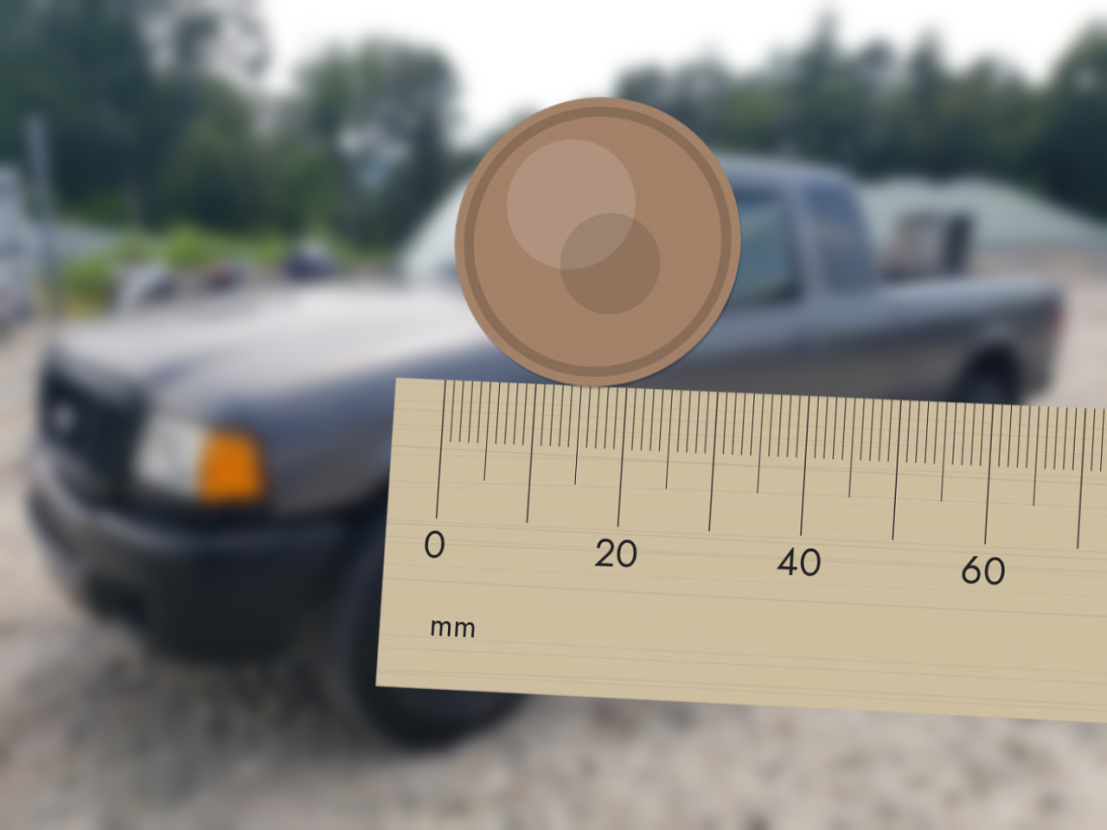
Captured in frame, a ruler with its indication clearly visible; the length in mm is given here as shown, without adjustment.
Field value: 31.5 mm
